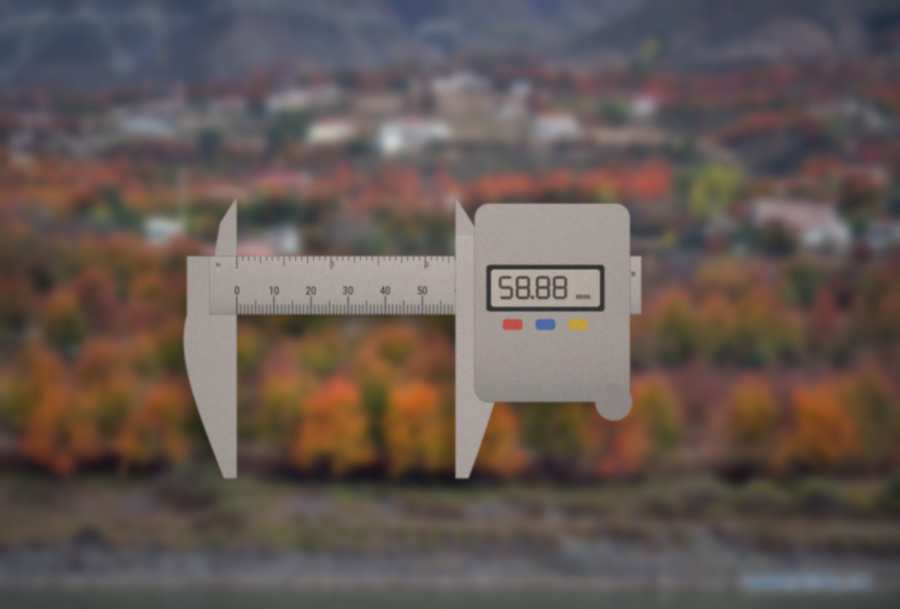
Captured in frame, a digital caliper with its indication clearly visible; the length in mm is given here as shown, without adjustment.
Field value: 58.88 mm
